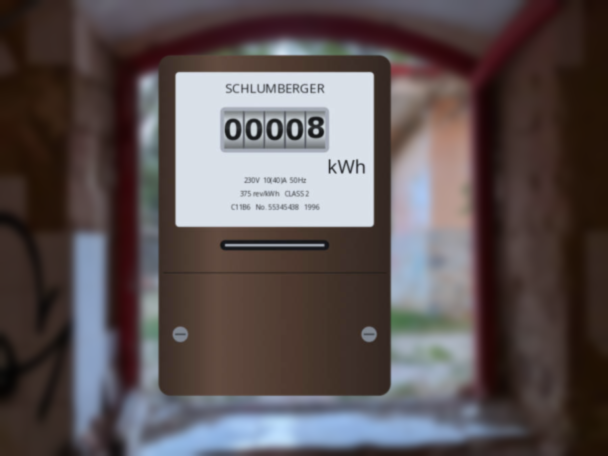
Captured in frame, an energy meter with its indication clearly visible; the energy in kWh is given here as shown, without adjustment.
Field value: 8 kWh
